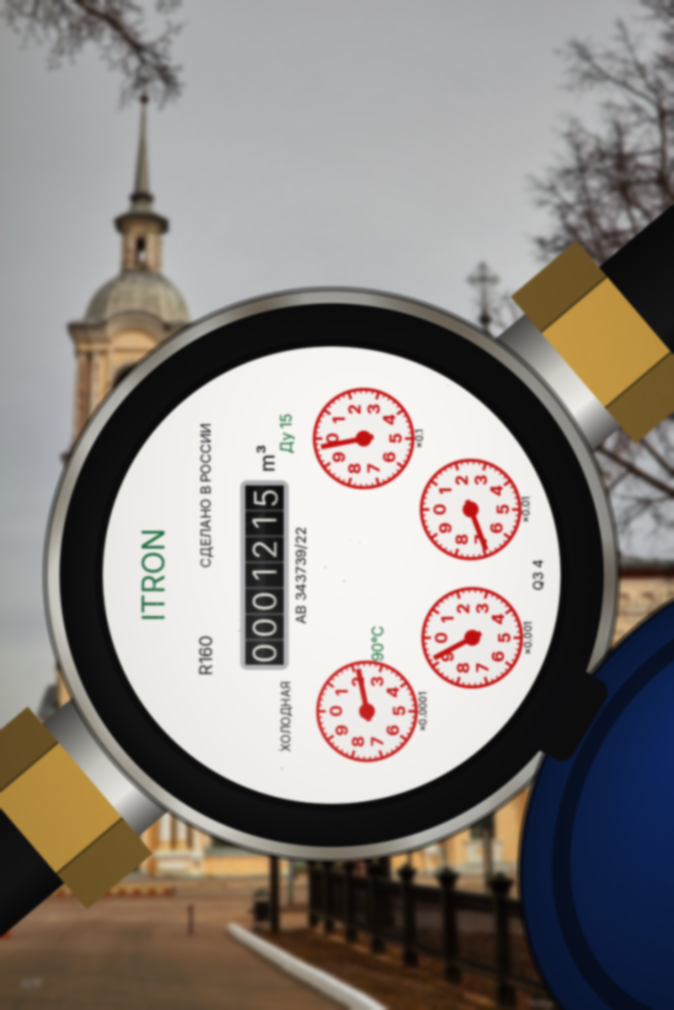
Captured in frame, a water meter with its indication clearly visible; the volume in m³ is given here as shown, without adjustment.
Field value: 1214.9692 m³
